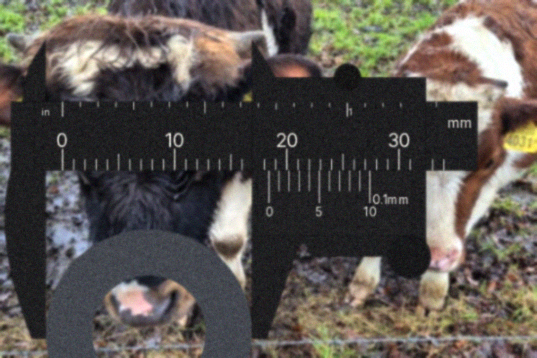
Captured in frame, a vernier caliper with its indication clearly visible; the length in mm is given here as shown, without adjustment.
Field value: 18.4 mm
